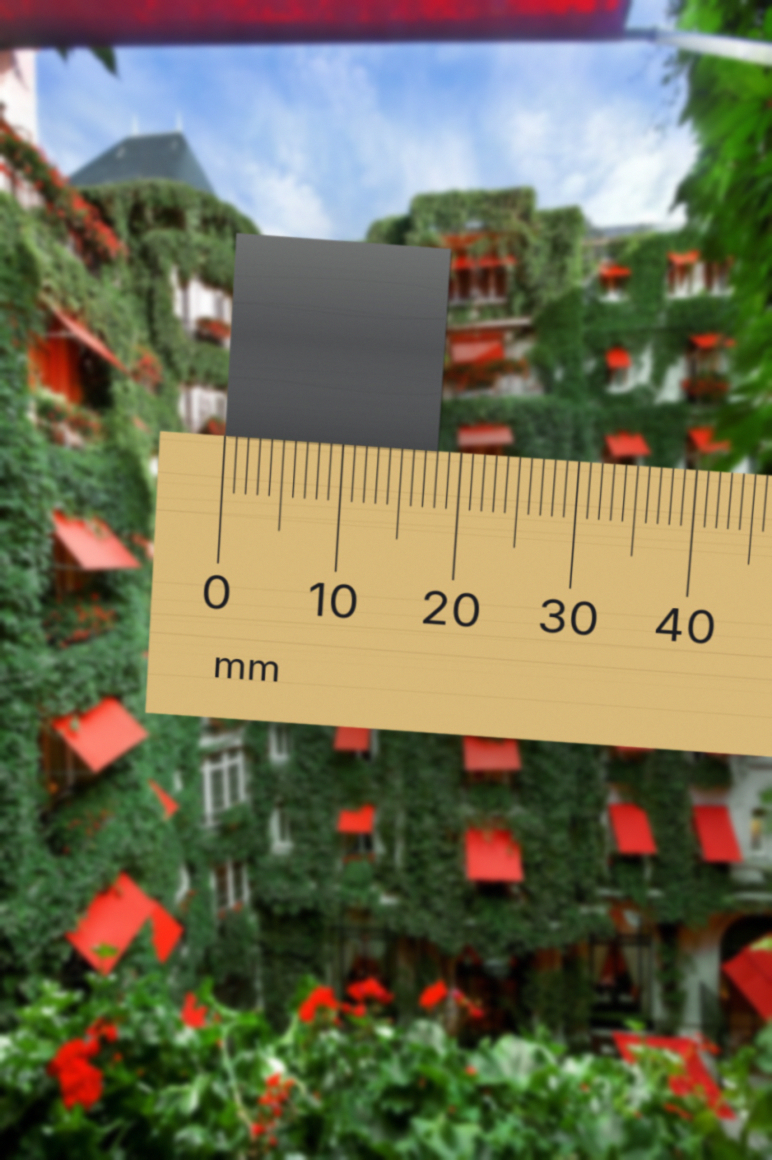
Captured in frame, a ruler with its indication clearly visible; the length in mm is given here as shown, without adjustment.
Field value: 18 mm
